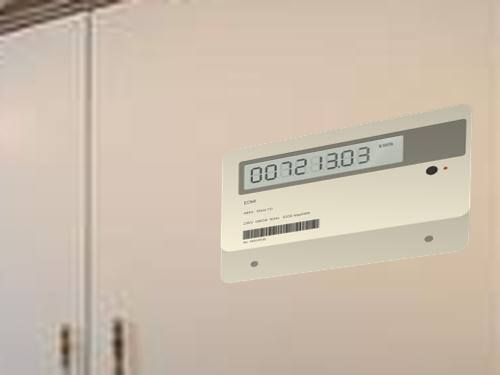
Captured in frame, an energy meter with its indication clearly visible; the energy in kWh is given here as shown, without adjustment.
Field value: 7213.03 kWh
